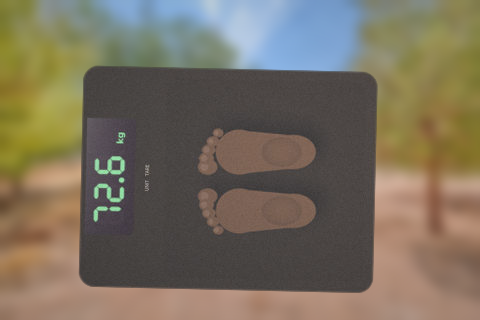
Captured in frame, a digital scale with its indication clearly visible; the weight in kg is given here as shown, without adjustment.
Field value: 72.6 kg
